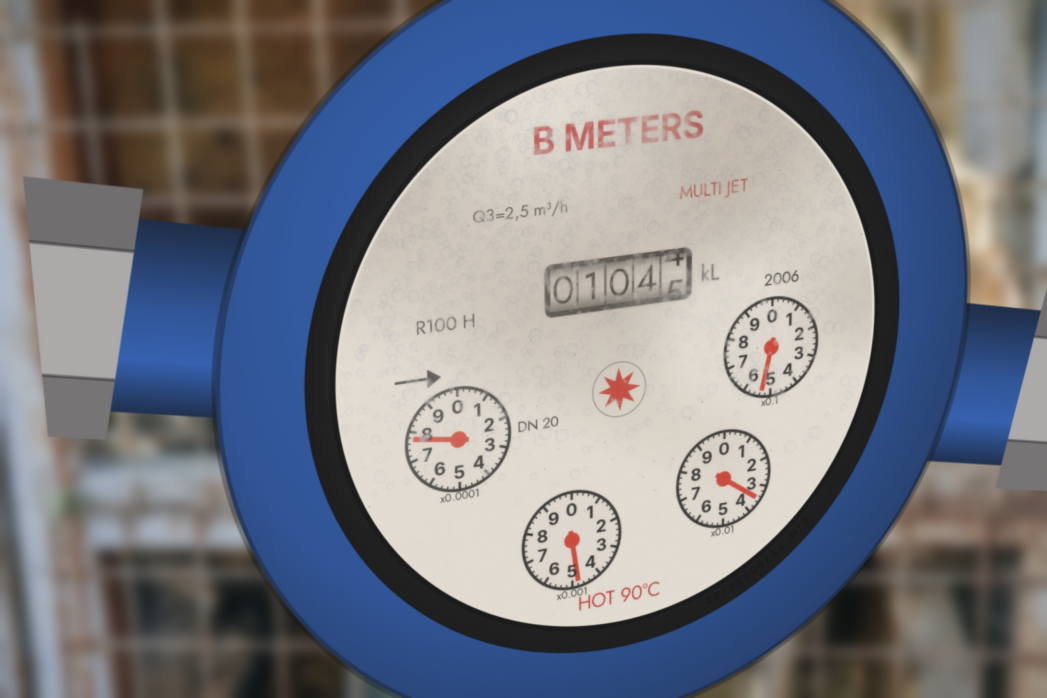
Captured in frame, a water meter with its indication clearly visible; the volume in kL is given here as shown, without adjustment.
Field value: 1044.5347 kL
